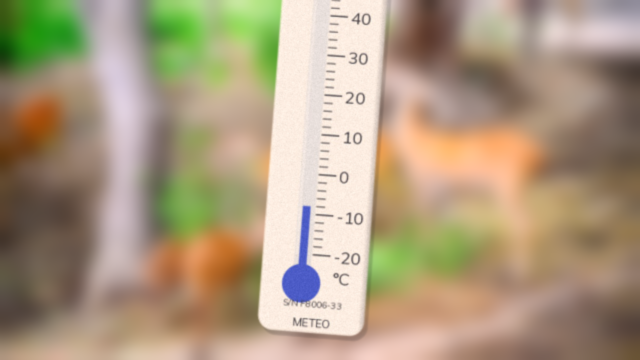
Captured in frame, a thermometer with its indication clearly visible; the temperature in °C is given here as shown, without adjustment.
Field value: -8 °C
